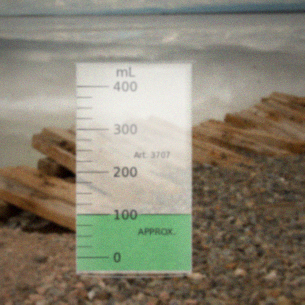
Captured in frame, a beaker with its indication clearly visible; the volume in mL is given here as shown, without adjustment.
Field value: 100 mL
